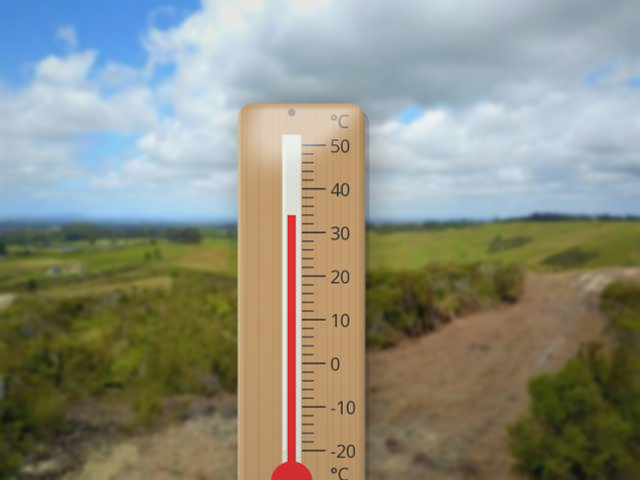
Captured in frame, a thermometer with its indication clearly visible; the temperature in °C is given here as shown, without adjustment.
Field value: 34 °C
